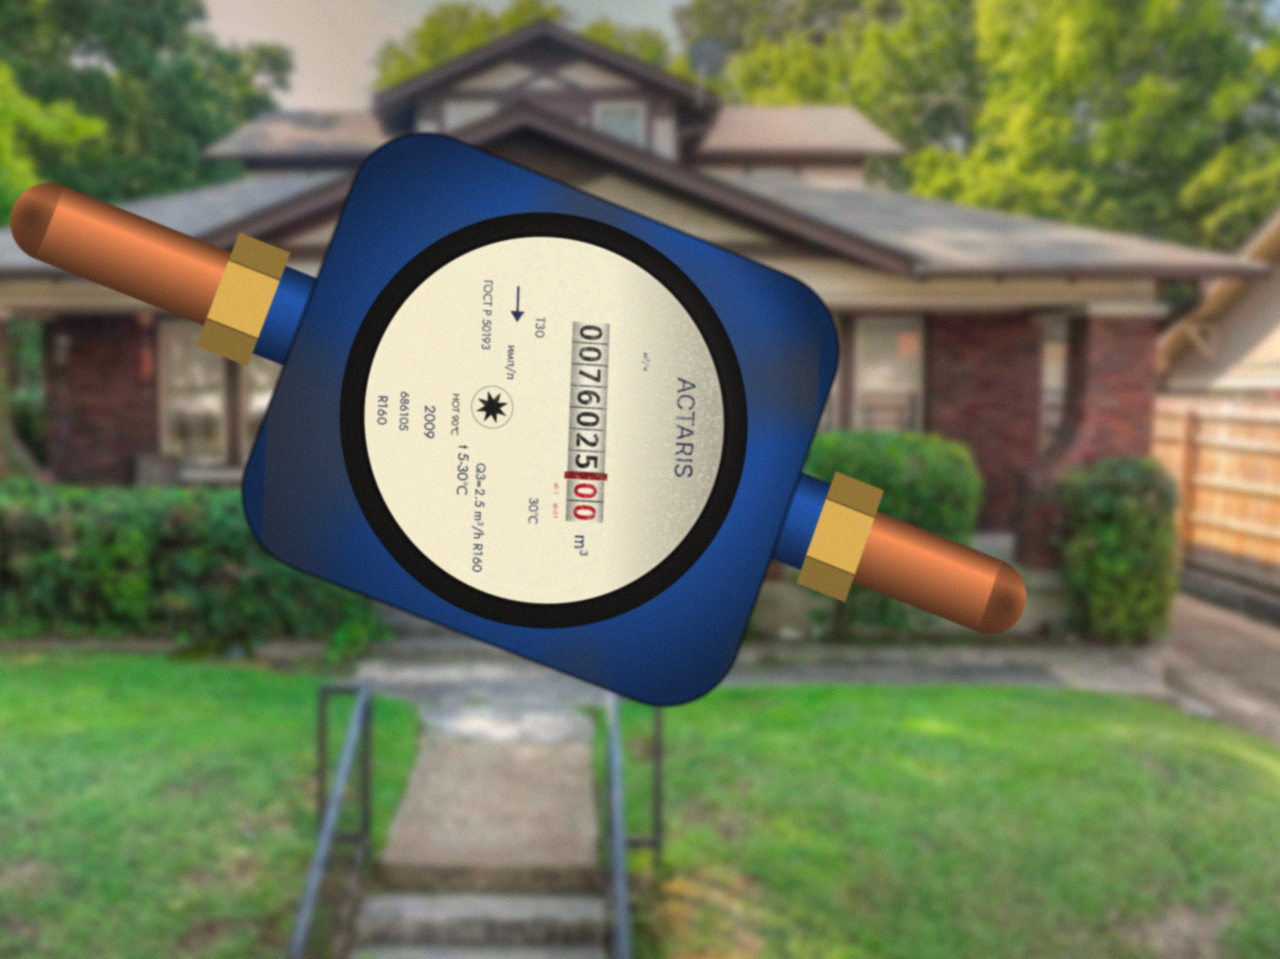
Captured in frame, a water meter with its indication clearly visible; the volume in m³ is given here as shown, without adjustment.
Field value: 76025.00 m³
